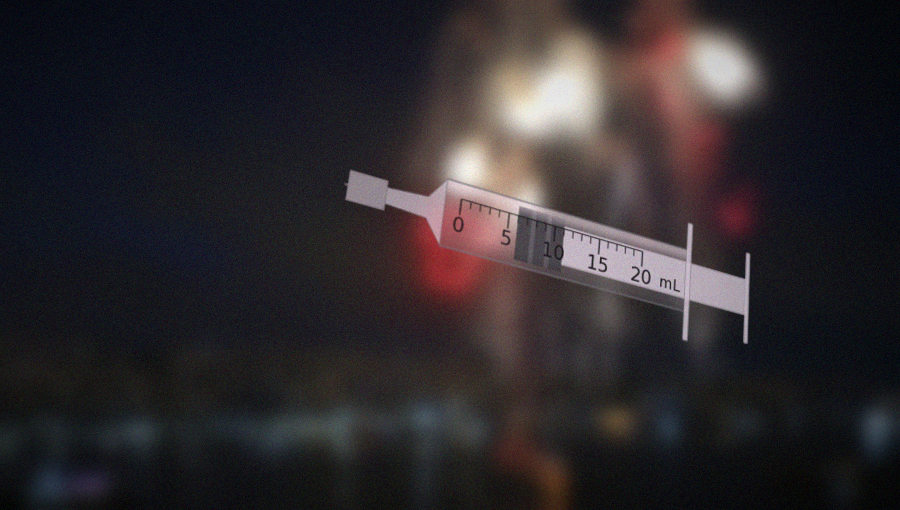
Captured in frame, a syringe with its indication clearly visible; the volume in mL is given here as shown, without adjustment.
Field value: 6 mL
